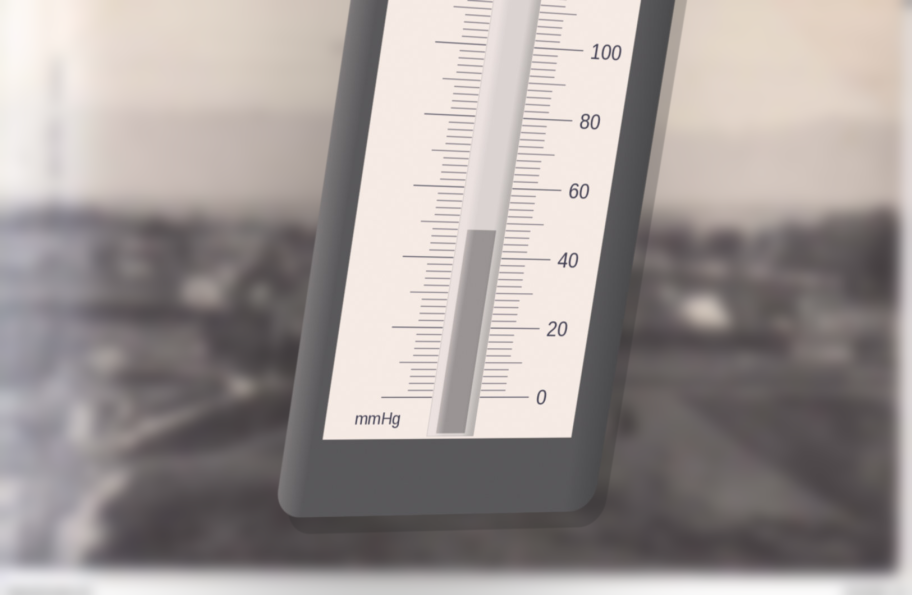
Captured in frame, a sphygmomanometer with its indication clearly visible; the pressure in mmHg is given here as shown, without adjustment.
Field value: 48 mmHg
